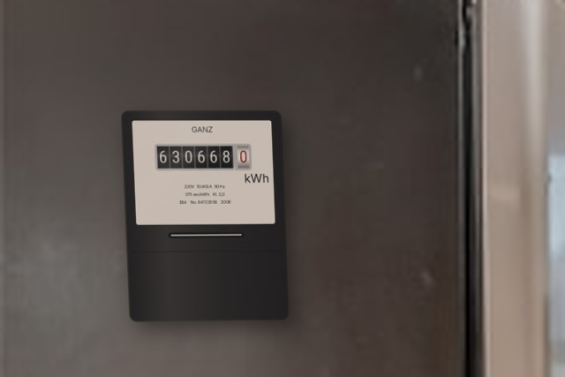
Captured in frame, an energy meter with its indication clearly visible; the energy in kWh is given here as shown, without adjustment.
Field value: 630668.0 kWh
